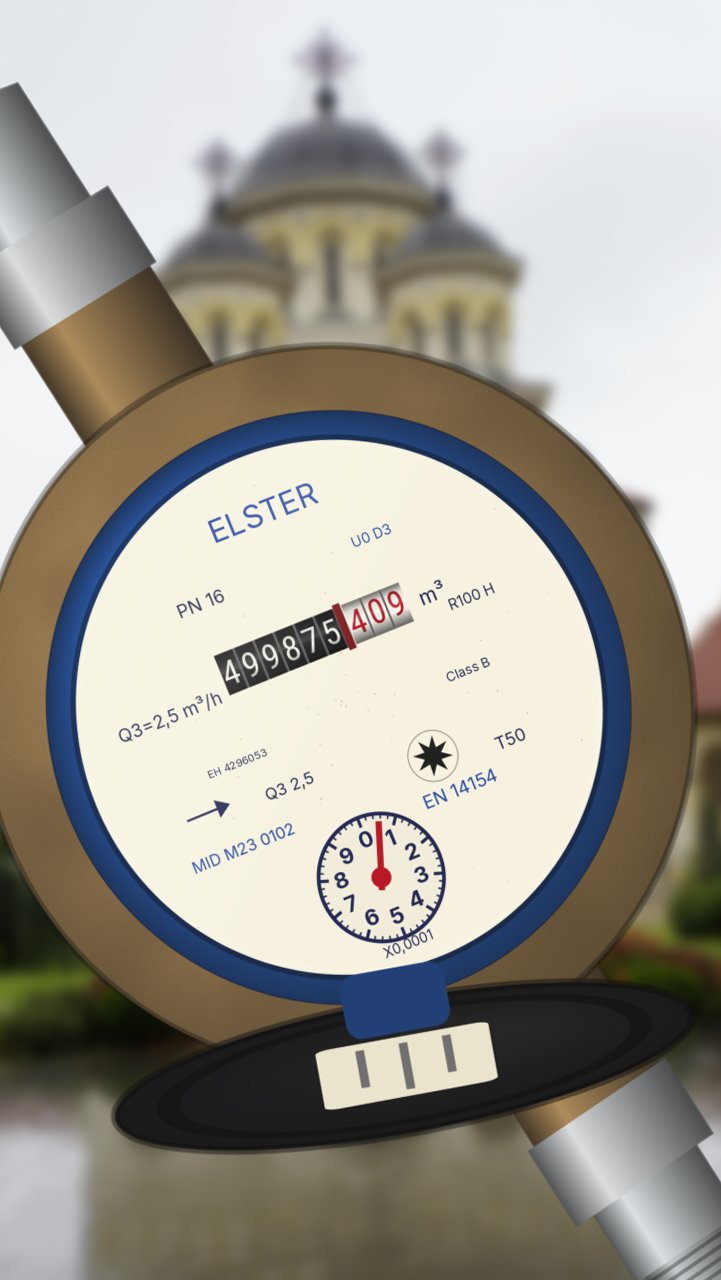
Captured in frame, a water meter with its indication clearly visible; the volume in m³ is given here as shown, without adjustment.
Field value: 499875.4090 m³
